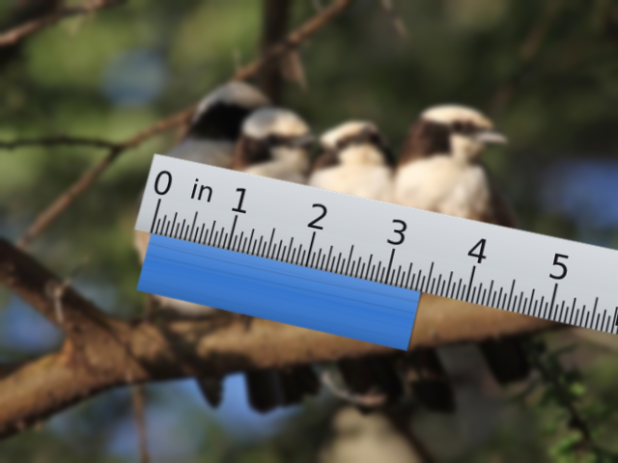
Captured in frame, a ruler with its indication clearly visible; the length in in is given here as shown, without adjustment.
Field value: 3.4375 in
